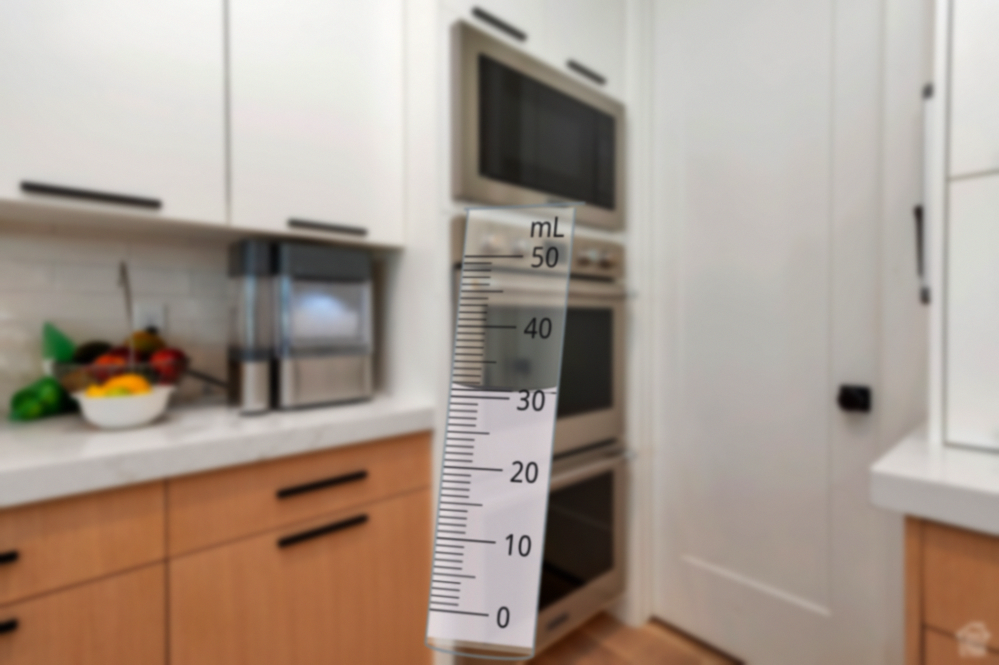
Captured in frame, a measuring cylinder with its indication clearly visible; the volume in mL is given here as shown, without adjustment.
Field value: 31 mL
